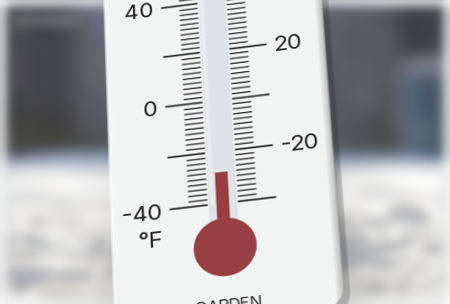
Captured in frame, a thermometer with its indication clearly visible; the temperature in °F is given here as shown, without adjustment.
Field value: -28 °F
